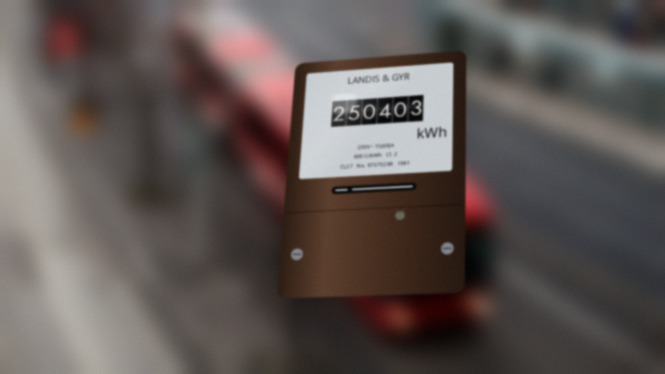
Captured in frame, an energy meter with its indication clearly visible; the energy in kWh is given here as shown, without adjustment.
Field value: 250403 kWh
